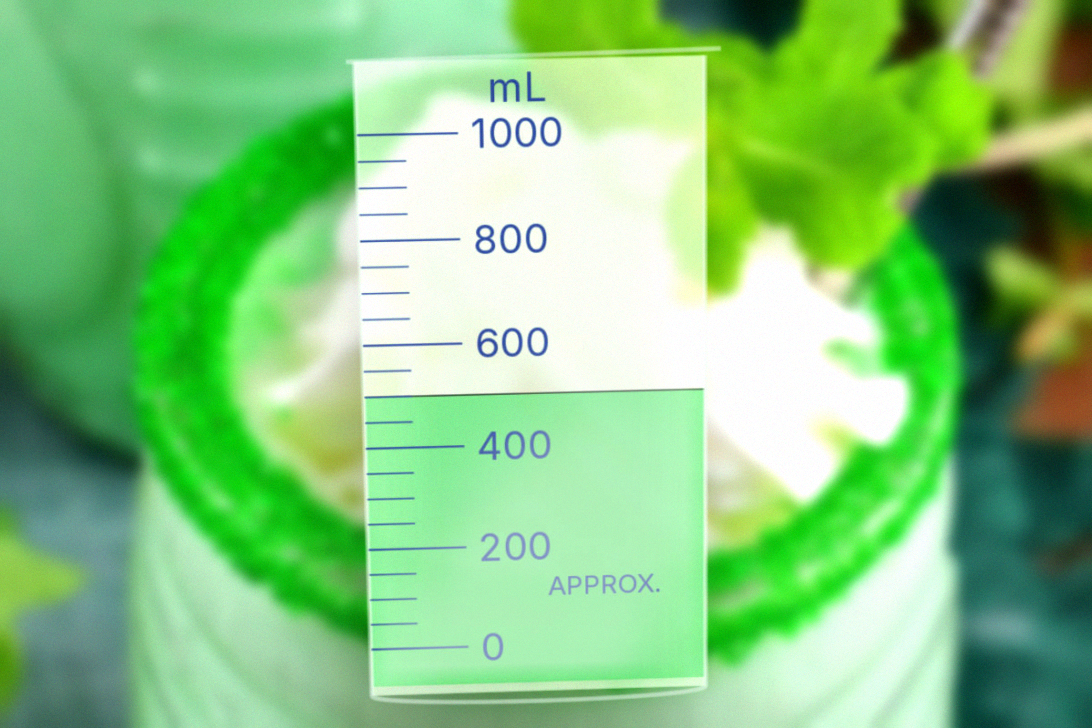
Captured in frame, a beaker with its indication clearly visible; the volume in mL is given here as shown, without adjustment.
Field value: 500 mL
